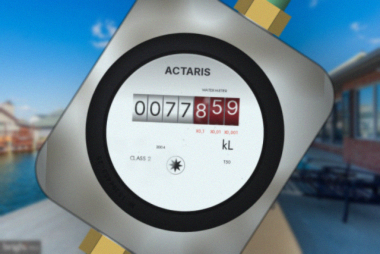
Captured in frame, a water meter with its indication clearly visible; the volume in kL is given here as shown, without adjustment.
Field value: 77.859 kL
